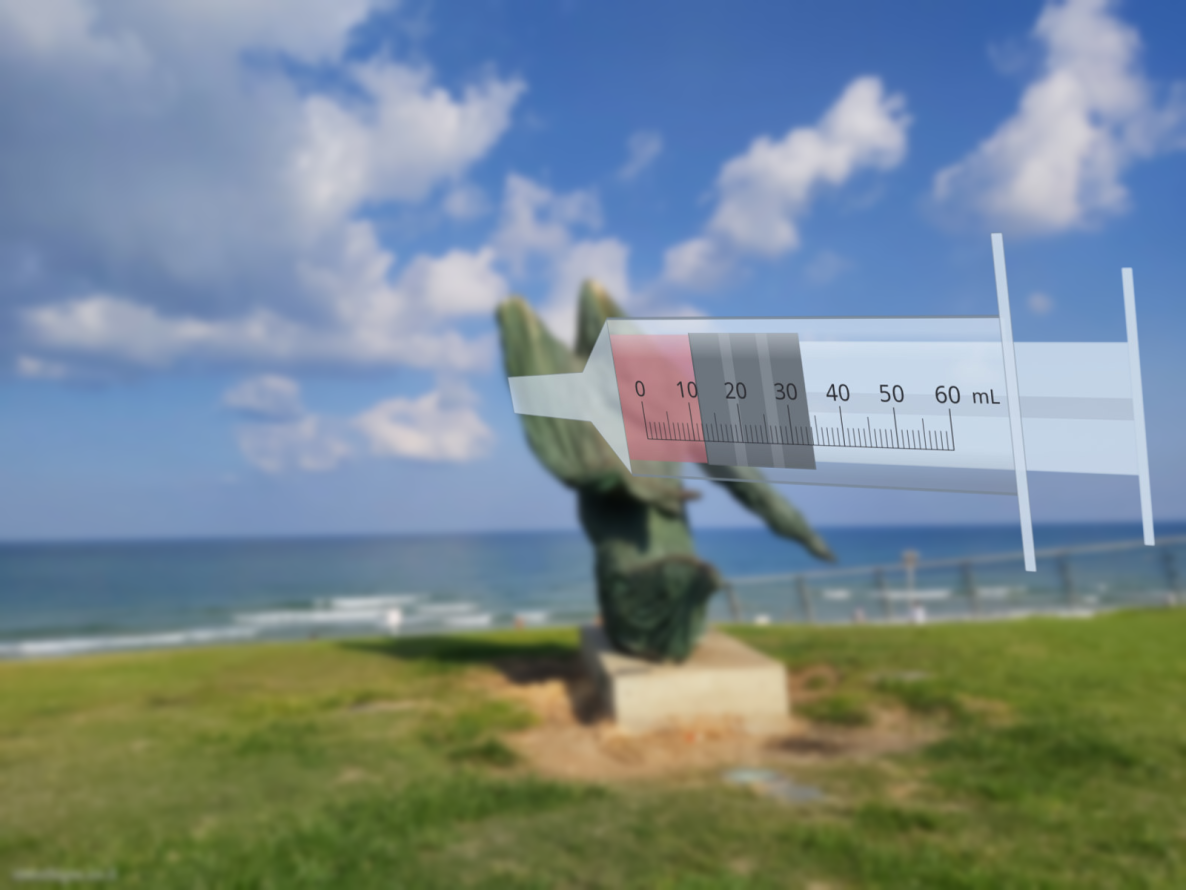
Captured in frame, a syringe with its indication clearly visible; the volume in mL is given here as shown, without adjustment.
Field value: 12 mL
